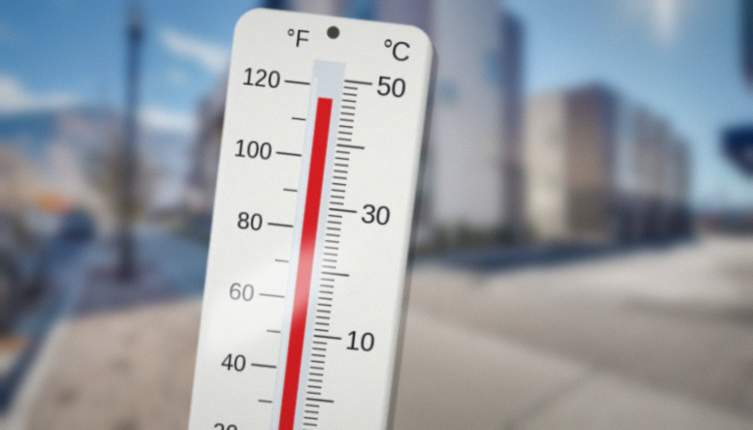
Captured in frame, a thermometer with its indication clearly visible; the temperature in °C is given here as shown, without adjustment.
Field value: 47 °C
